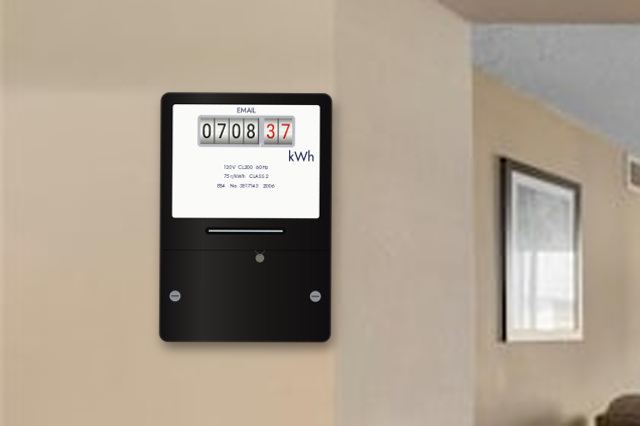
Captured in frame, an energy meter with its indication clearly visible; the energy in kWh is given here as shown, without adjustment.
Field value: 708.37 kWh
